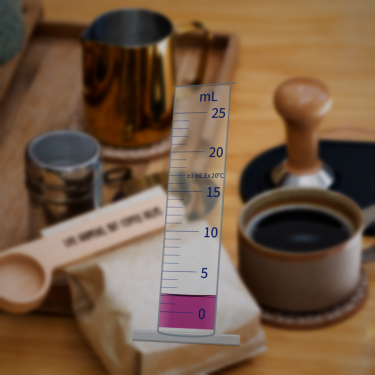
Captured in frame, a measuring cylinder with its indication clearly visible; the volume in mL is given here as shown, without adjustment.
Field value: 2 mL
